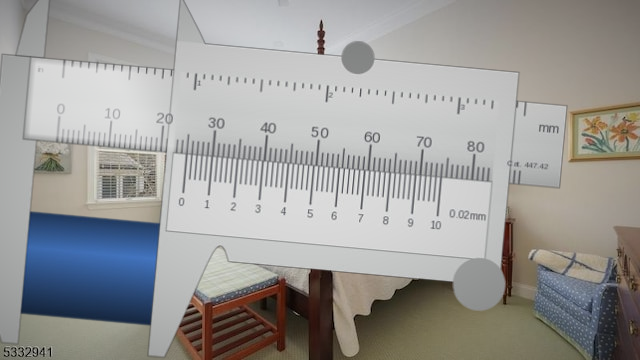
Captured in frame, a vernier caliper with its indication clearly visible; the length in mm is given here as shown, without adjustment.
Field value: 25.0 mm
